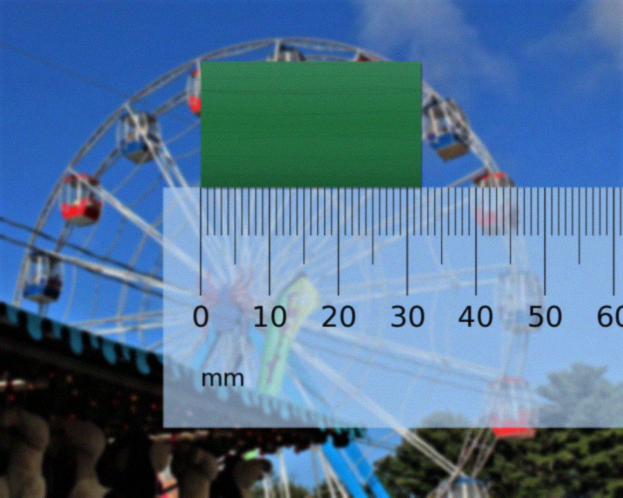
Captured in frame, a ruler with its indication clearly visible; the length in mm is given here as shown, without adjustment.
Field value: 32 mm
